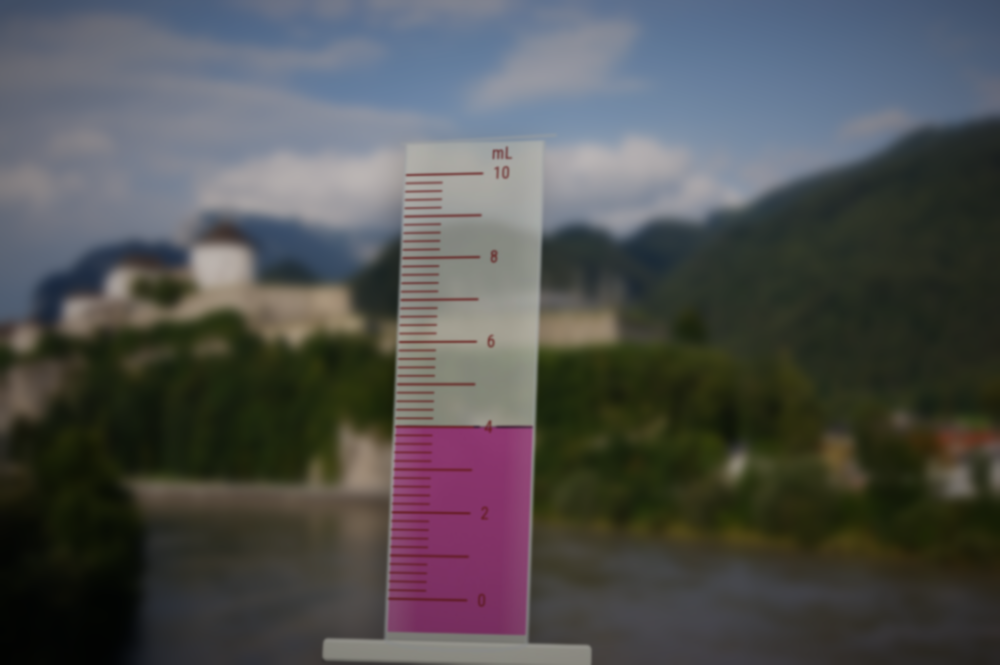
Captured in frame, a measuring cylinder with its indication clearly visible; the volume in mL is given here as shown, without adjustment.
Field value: 4 mL
